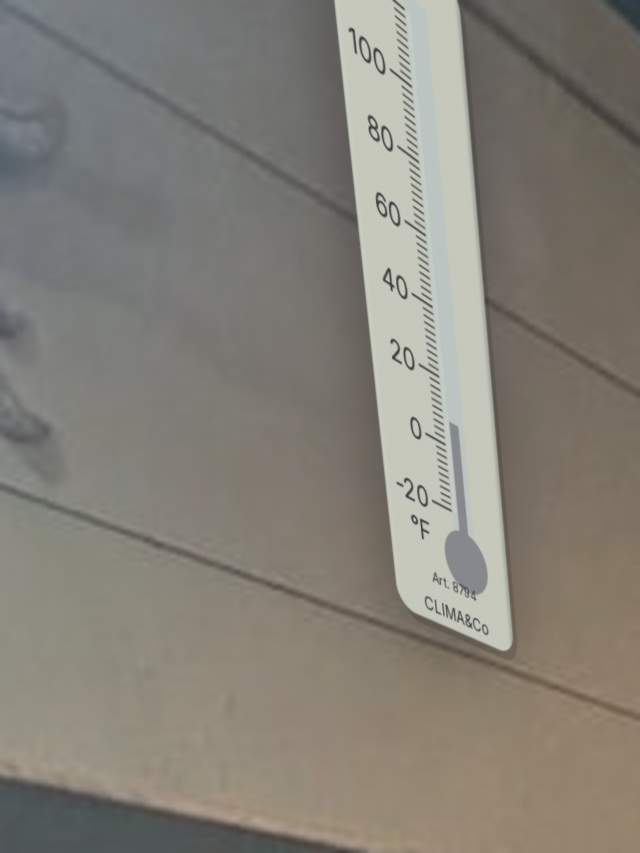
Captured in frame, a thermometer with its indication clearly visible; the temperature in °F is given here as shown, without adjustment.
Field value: 8 °F
